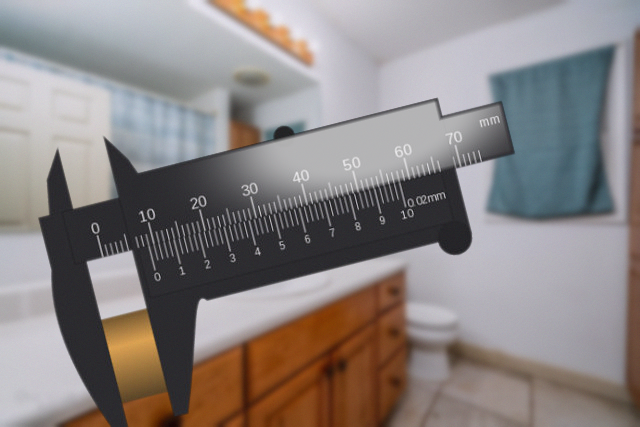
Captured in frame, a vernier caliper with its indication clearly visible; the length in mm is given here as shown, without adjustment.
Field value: 9.0 mm
